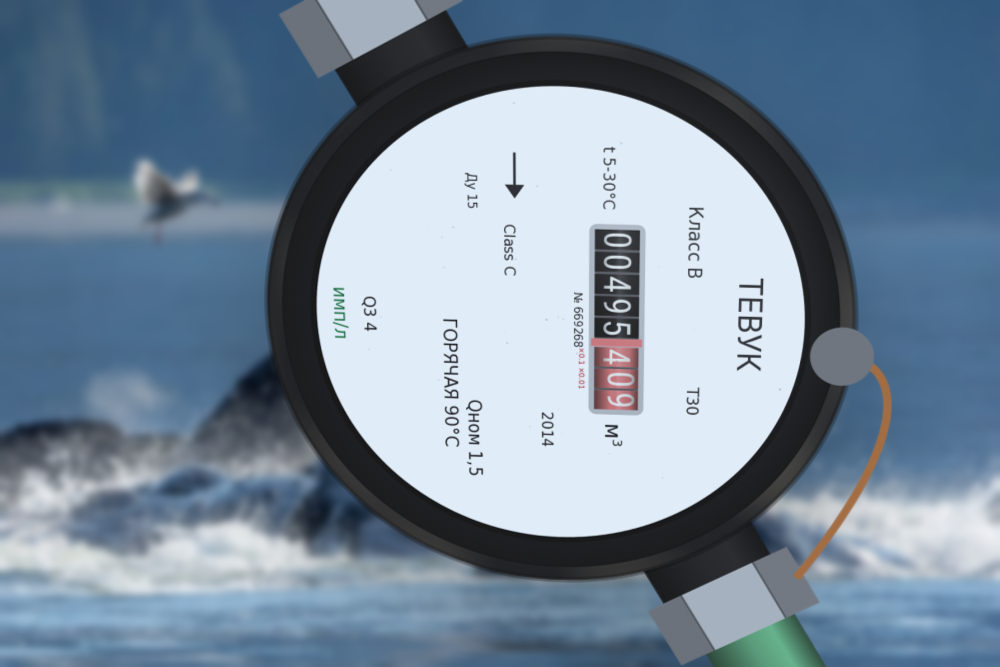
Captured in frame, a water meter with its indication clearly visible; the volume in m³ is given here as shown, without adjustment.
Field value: 495.409 m³
